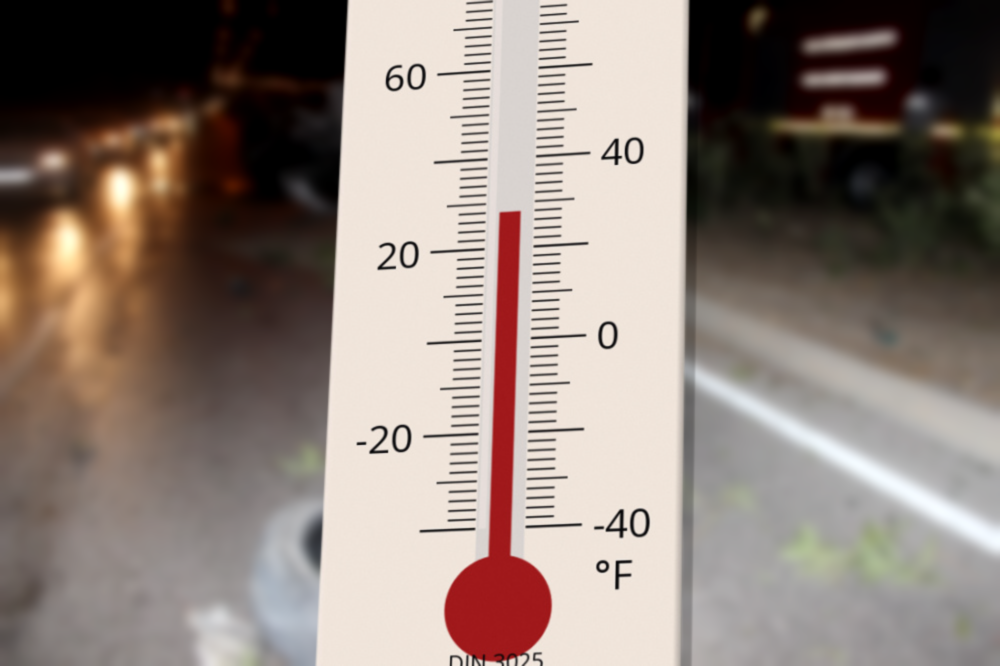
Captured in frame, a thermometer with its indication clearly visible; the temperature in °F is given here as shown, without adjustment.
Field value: 28 °F
